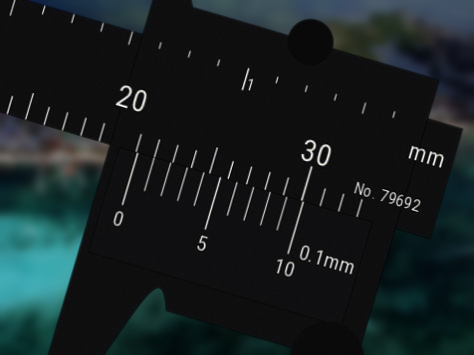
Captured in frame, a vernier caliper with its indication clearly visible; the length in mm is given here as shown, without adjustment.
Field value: 21.1 mm
